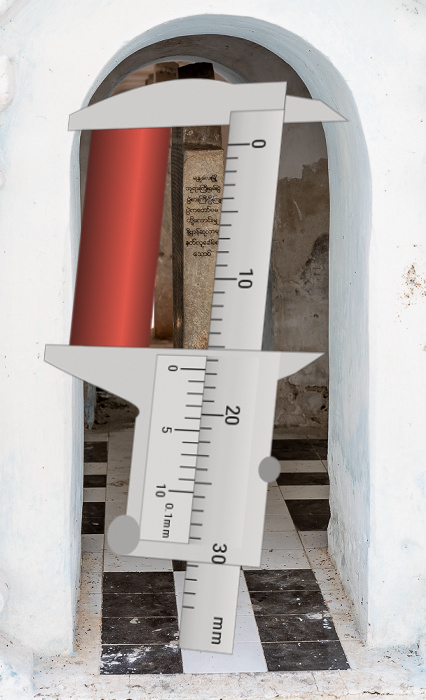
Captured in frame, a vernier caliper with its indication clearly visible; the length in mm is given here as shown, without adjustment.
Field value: 16.7 mm
